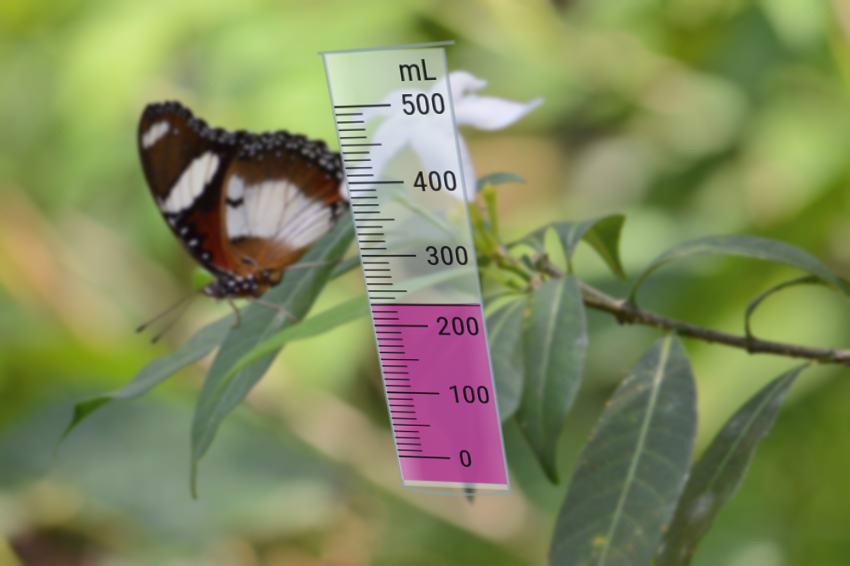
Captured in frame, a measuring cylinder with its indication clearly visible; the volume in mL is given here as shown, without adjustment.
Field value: 230 mL
